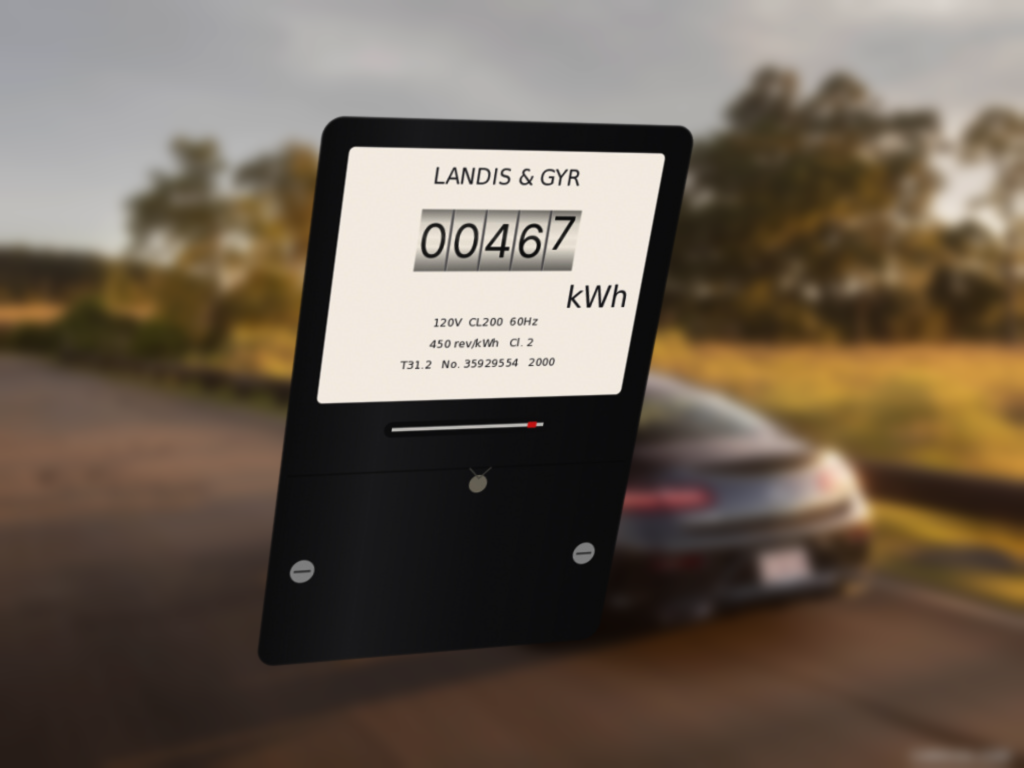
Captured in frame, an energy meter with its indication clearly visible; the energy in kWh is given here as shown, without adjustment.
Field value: 467 kWh
